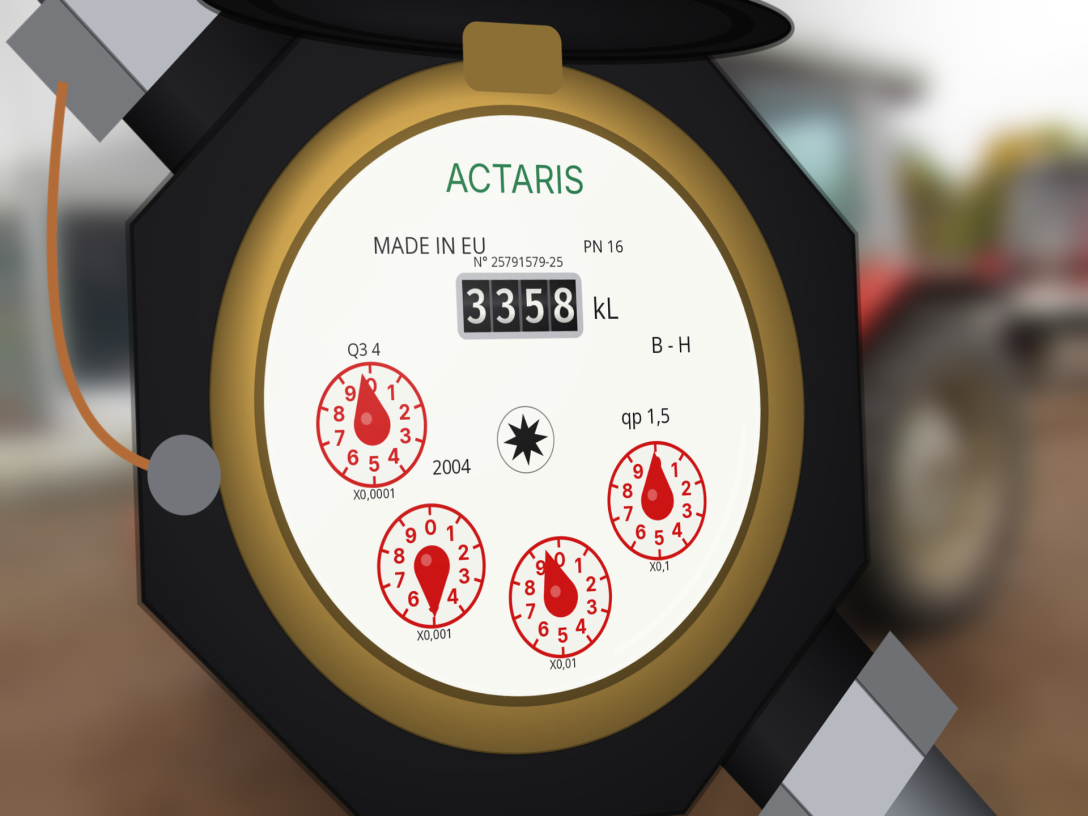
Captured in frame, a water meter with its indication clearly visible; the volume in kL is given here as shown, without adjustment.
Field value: 3357.9949 kL
